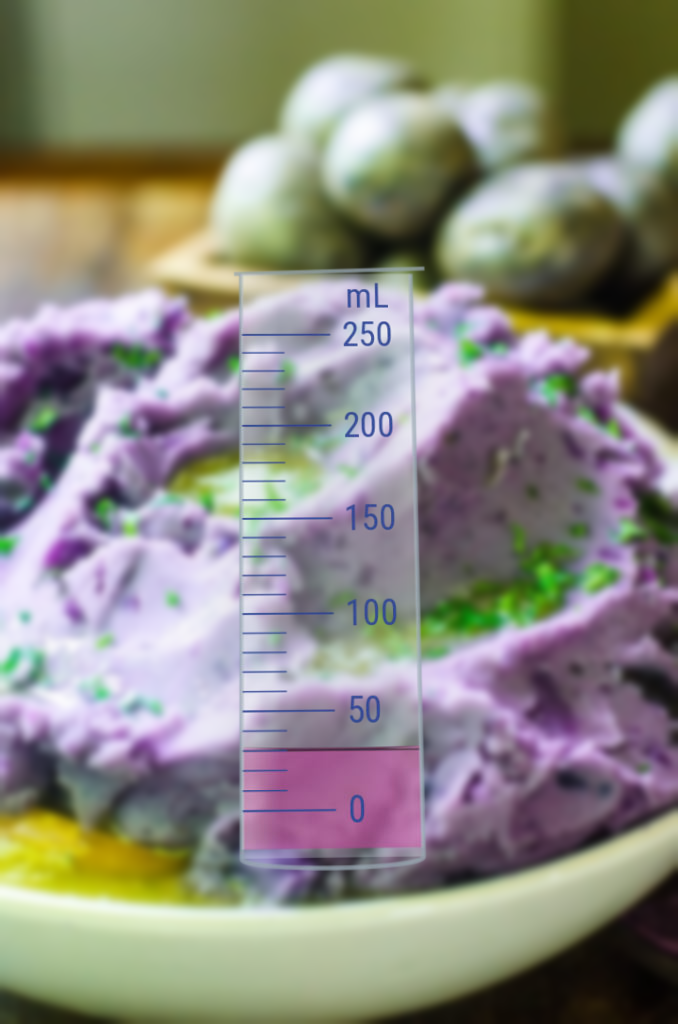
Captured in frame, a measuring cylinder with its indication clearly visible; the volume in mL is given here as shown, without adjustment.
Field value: 30 mL
